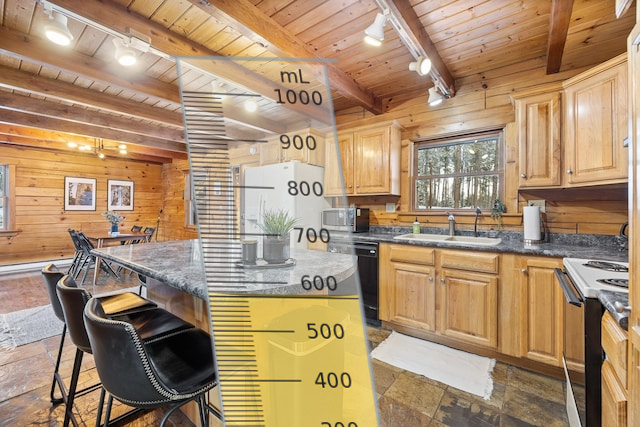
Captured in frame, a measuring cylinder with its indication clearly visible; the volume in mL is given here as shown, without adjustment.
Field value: 570 mL
